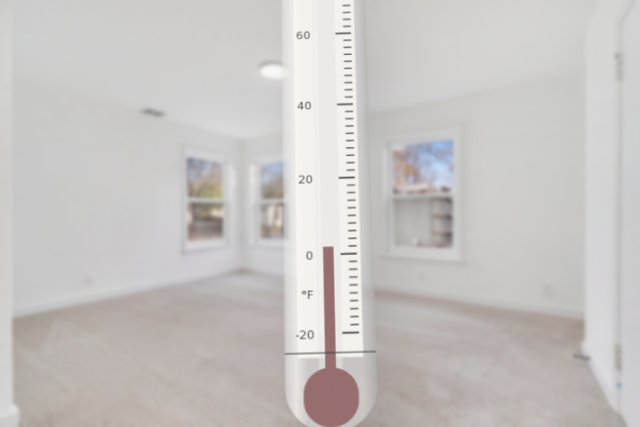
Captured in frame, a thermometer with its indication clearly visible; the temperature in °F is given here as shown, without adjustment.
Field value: 2 °F
